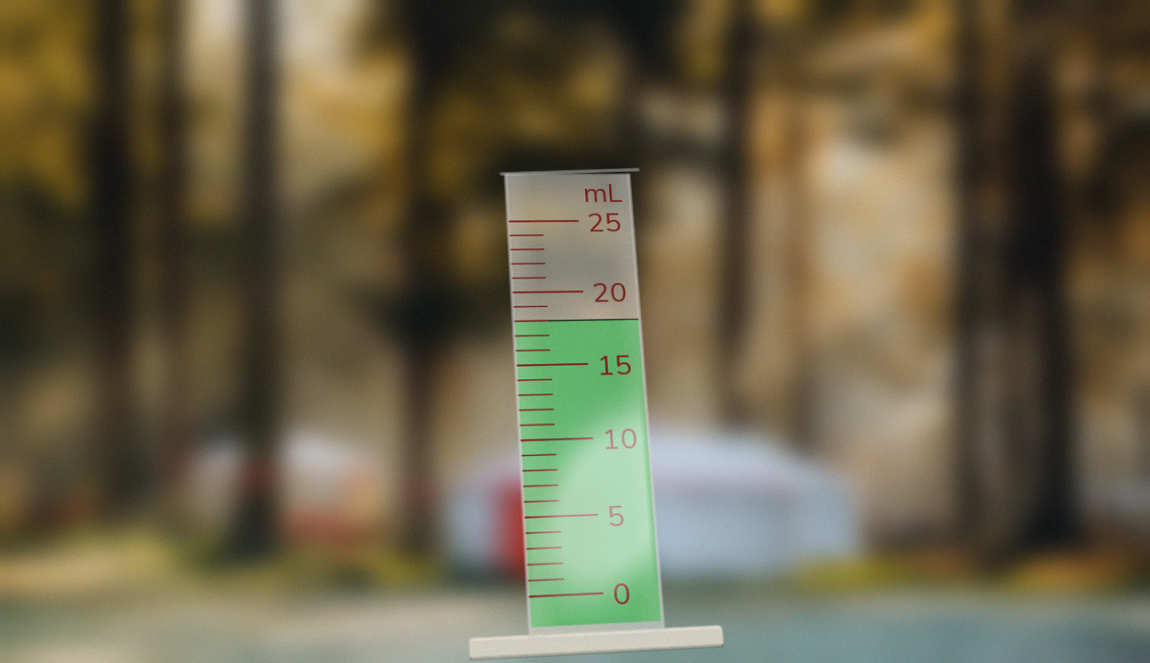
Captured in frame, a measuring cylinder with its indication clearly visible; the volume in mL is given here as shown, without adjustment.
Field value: 18 mL
